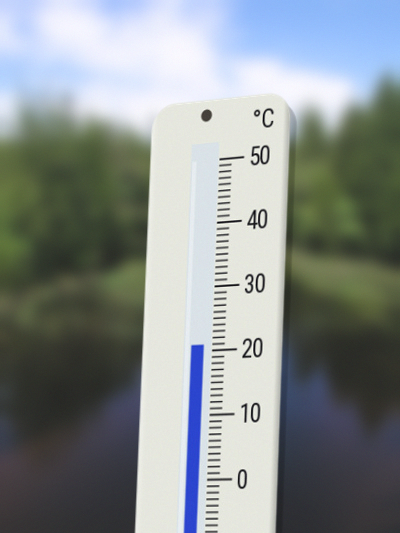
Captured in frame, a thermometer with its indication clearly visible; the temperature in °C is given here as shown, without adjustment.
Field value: 21 °C
